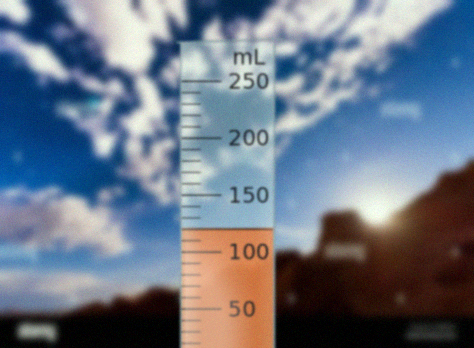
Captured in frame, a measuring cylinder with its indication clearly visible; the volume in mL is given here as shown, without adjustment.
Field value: 120 mL
